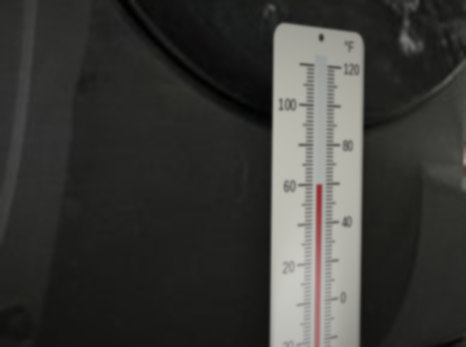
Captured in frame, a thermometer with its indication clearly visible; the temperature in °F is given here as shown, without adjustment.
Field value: 60 °F
